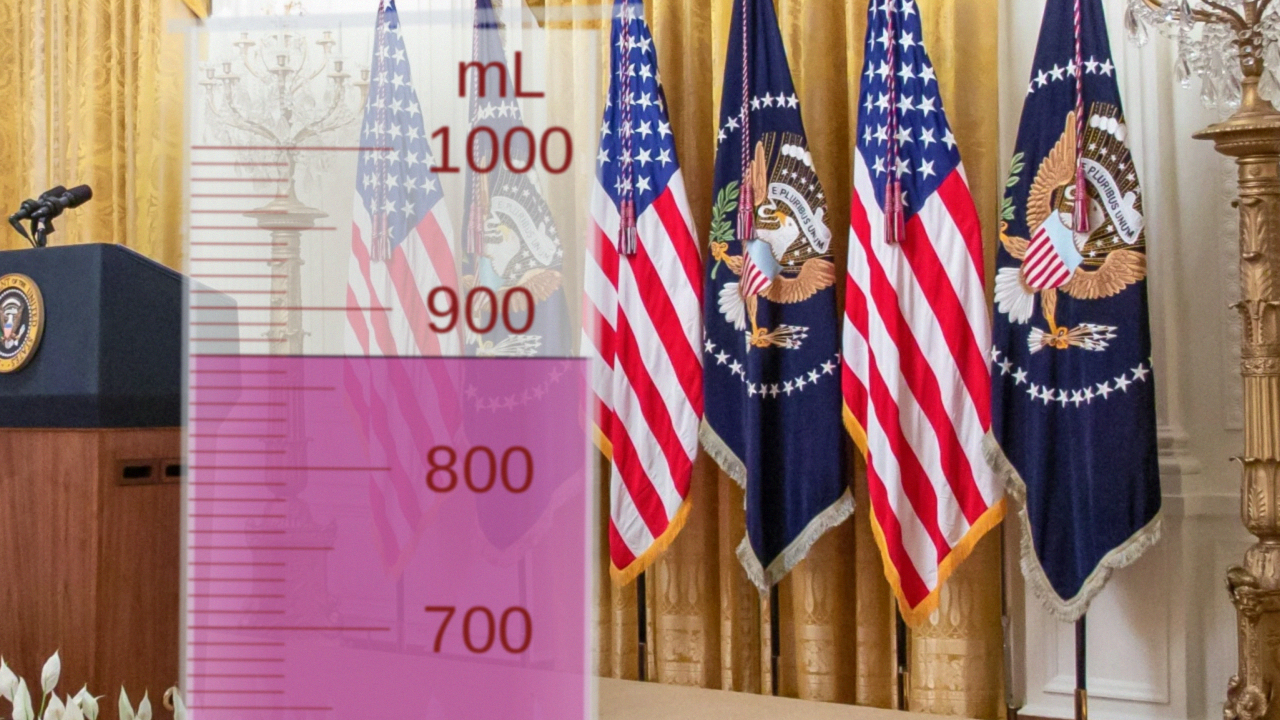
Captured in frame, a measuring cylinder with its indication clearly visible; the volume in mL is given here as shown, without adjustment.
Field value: 870 mL
